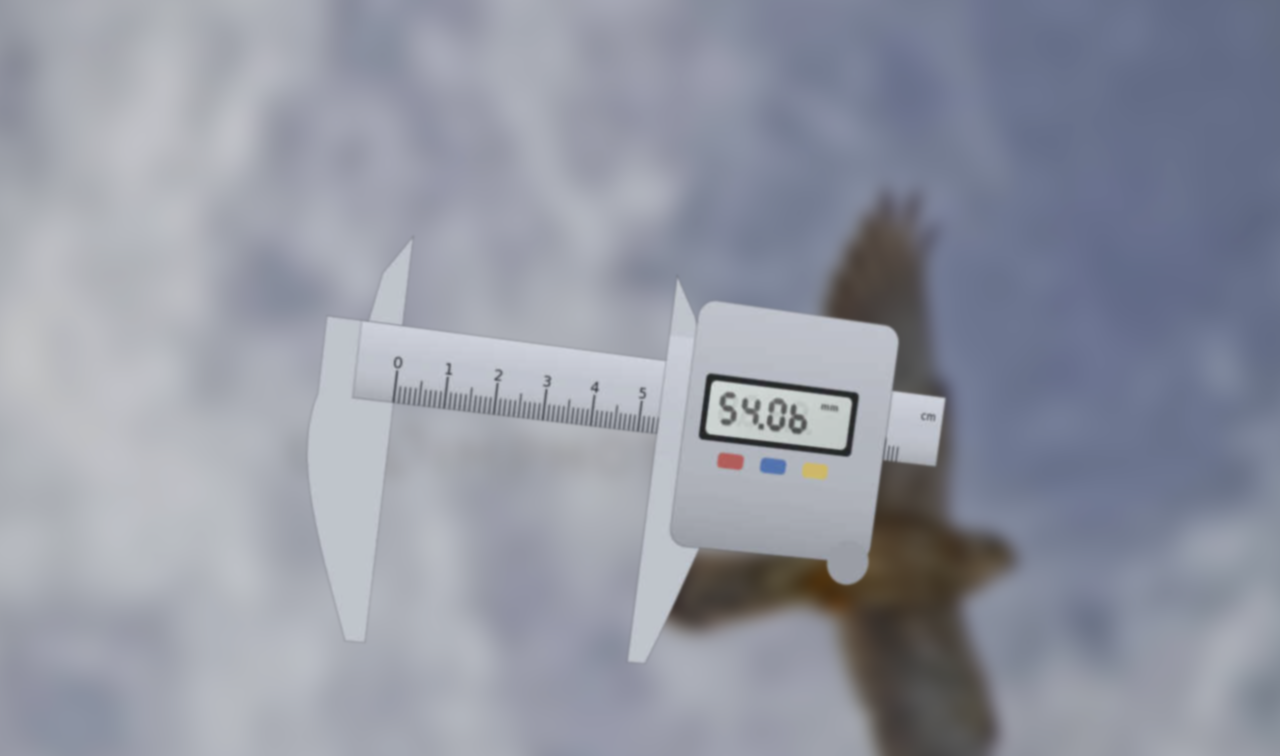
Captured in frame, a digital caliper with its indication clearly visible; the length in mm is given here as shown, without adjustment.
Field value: 54.06 mm
